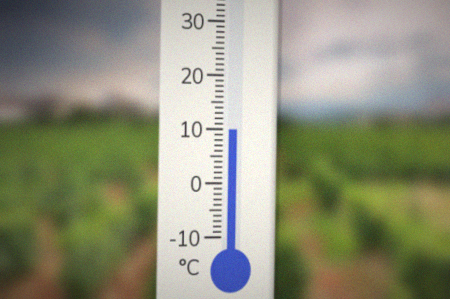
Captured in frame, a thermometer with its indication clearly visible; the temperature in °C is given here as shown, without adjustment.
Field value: 10 °C
